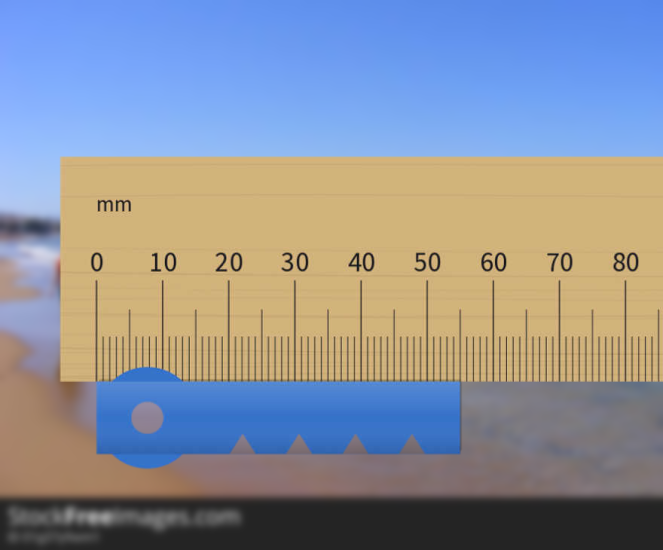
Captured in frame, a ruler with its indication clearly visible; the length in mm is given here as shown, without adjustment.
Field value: 55 mm
